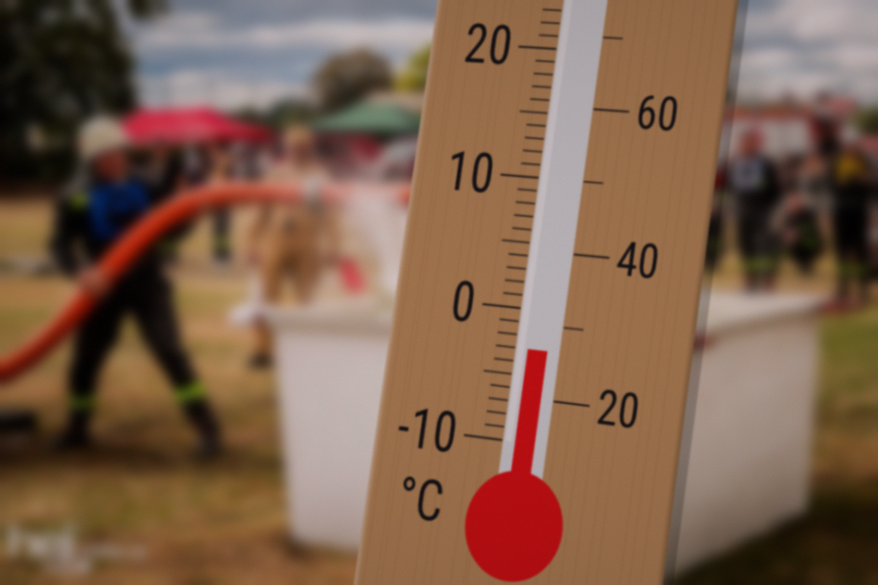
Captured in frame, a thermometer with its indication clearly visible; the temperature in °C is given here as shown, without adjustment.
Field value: -3 °C
